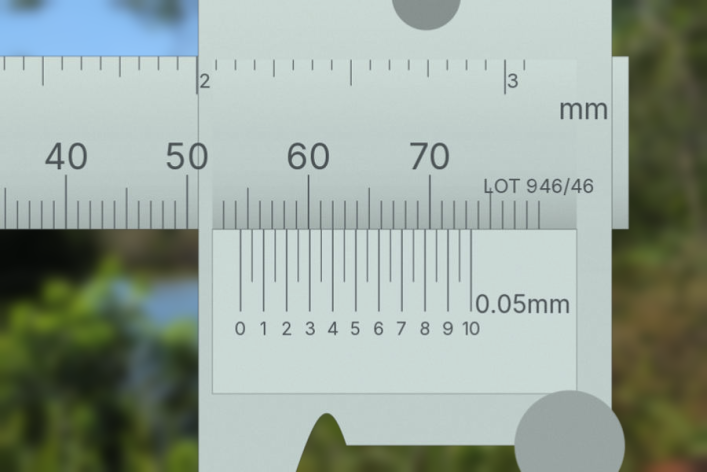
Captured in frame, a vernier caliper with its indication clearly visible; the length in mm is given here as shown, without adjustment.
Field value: 54.4 mm
